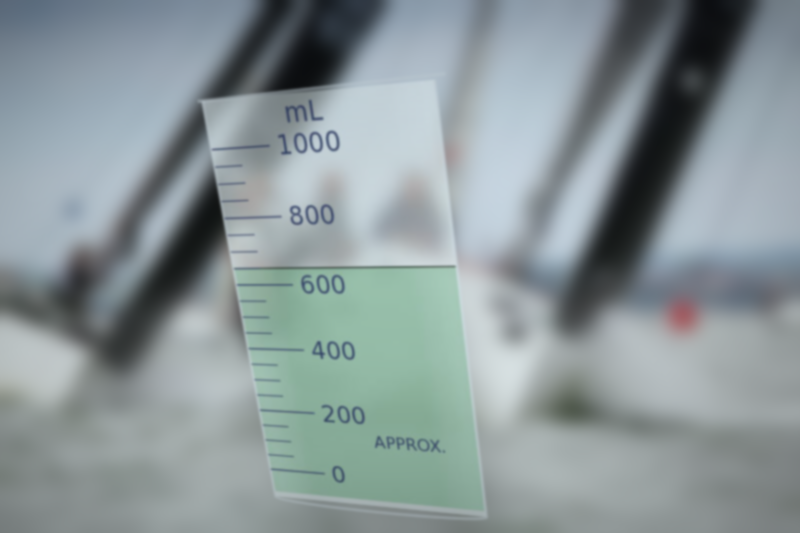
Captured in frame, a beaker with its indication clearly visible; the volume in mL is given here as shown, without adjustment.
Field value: 650 mL
